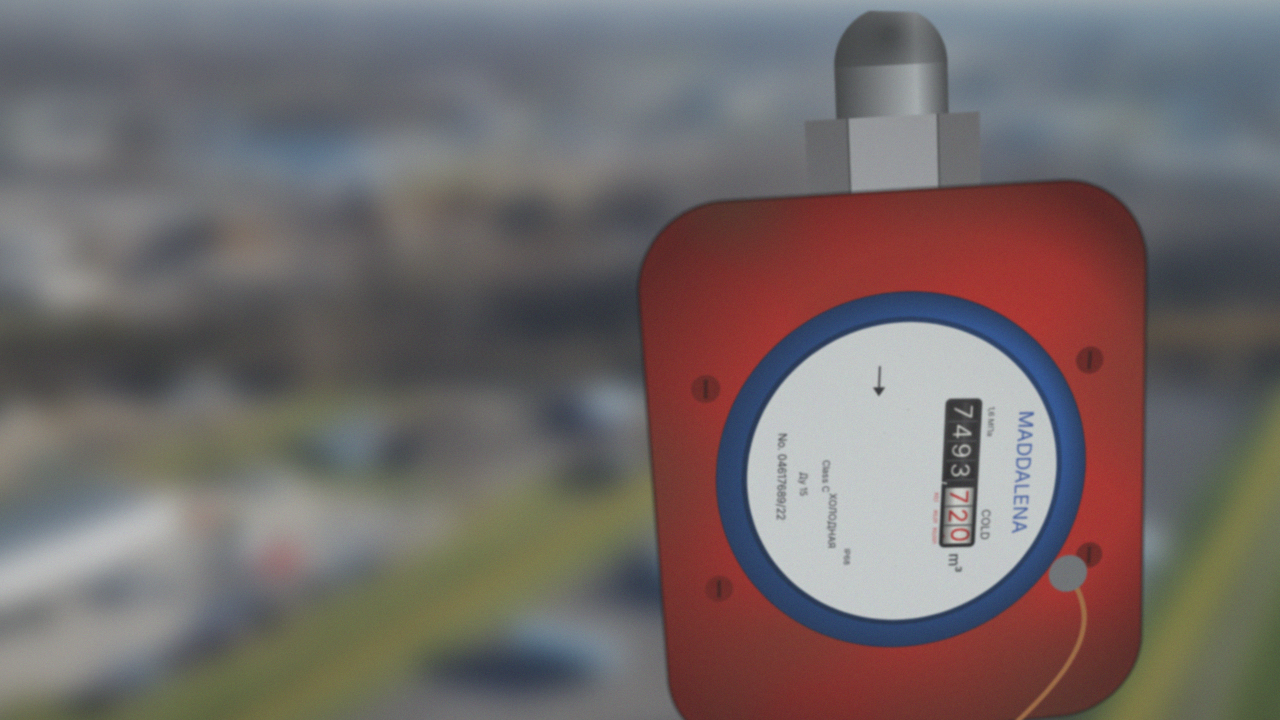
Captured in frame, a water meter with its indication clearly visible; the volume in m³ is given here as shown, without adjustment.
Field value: 7493.720 m³
